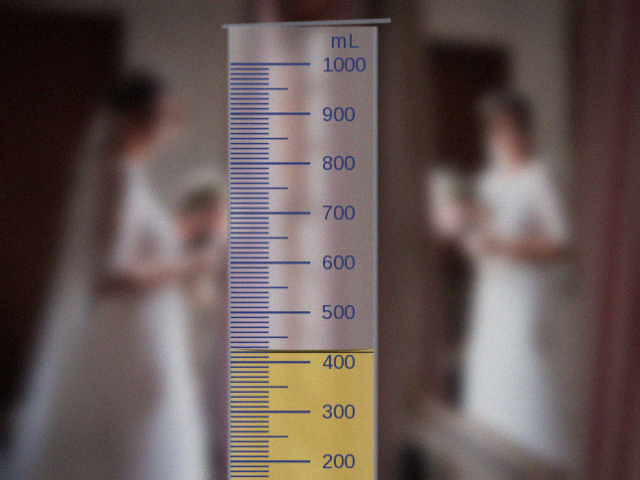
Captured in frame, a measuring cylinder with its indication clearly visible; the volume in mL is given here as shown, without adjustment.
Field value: 420 mL
